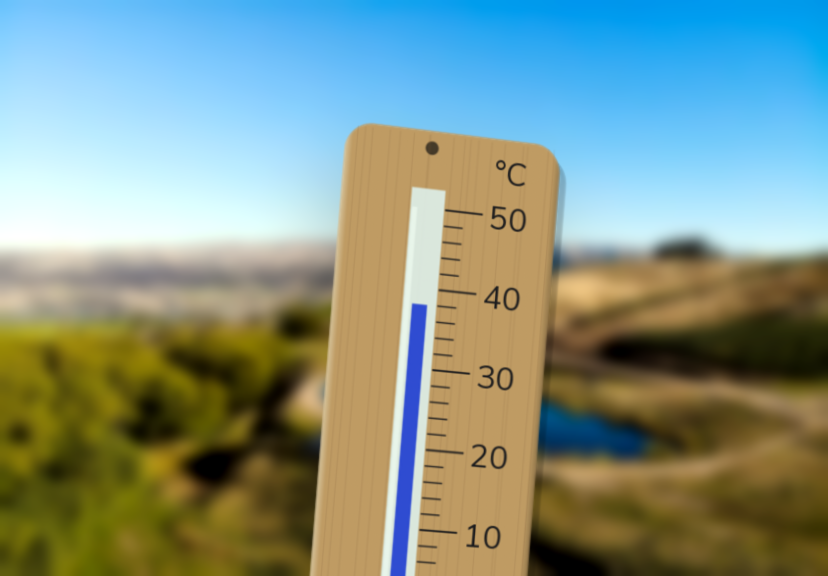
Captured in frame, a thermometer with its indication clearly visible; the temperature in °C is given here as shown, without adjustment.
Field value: 38 °C
